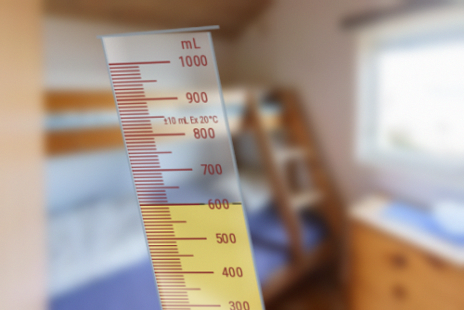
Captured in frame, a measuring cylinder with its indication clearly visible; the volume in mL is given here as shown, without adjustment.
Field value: 600 mL
